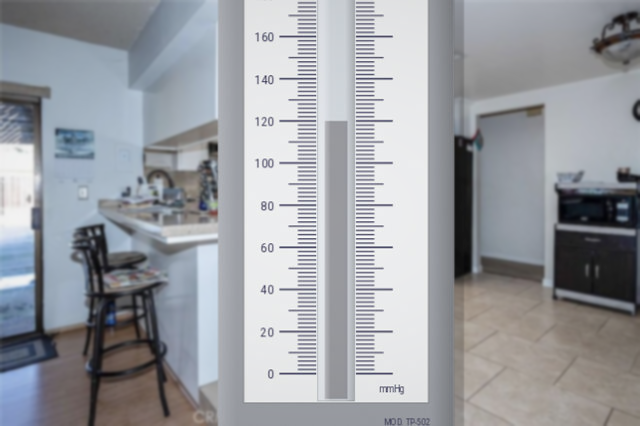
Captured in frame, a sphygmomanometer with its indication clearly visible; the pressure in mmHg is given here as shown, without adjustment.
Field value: 120 mmHg
